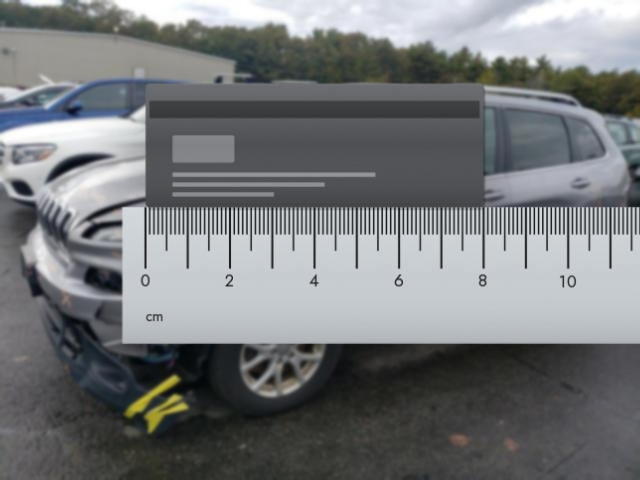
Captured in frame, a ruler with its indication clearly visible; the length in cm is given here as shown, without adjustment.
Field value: 8 cm
